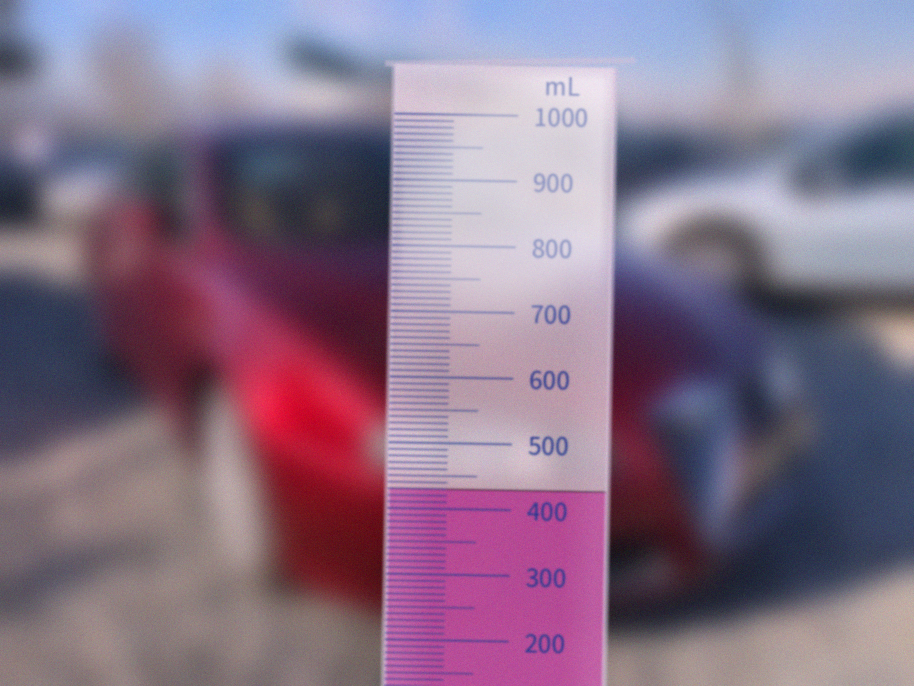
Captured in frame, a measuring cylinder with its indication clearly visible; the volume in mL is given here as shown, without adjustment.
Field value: 430 mL
